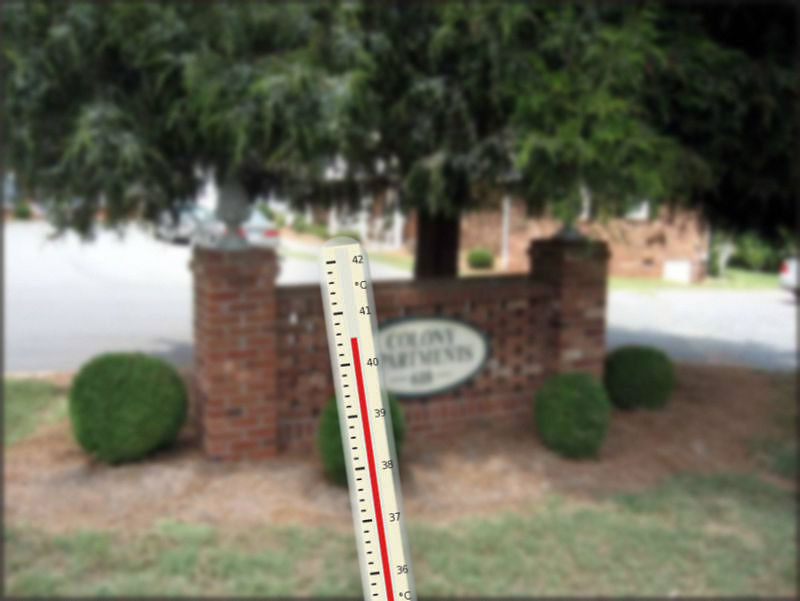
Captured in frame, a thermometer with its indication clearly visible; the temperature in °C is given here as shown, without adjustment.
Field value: 40.5 °C
